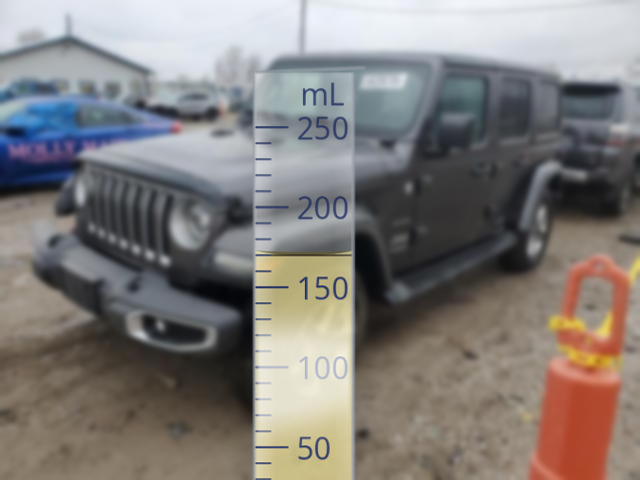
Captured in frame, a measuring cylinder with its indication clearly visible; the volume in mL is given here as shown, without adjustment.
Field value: 170 mL
